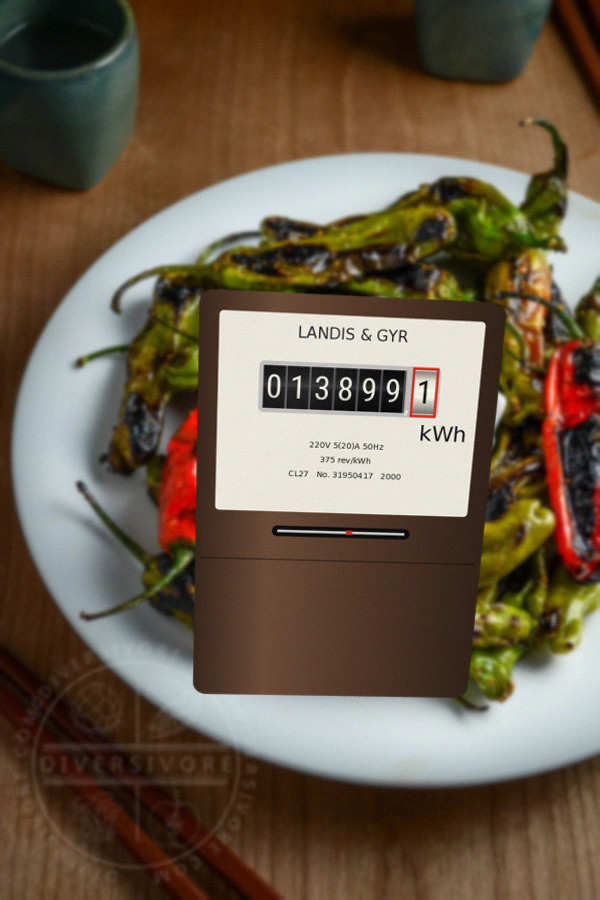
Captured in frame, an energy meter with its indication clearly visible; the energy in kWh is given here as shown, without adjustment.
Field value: 13899.1 kWh
